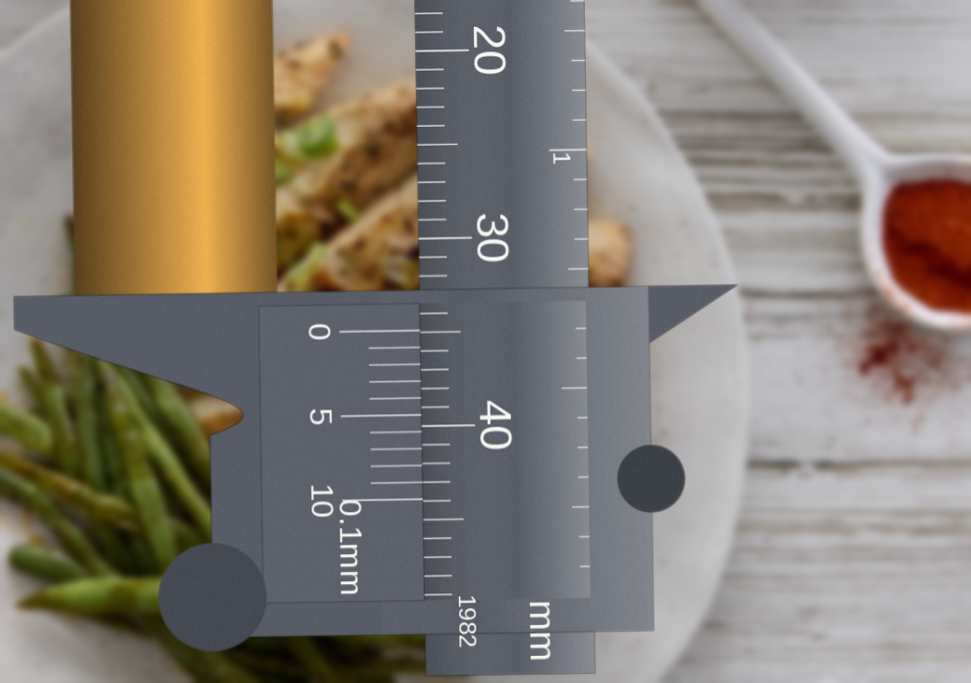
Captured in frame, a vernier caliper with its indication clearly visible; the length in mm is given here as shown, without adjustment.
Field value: 34.9 mm
